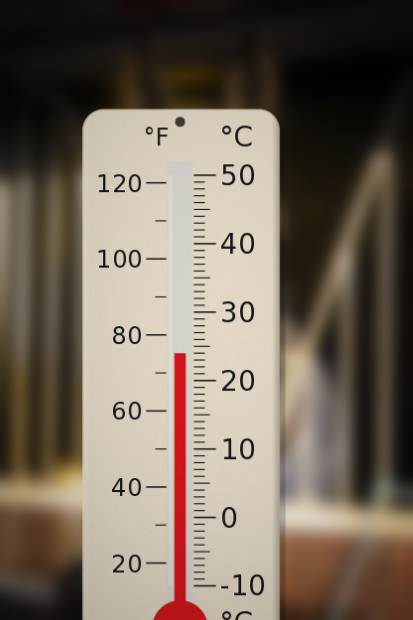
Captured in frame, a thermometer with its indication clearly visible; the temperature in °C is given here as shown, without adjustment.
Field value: 24 °C
